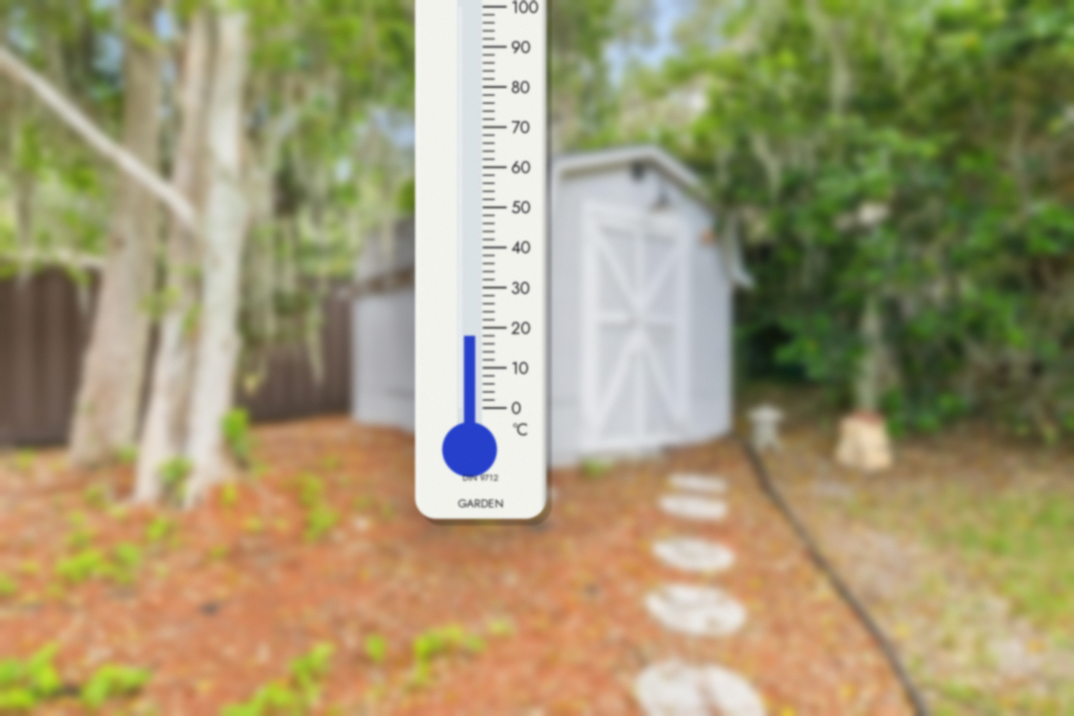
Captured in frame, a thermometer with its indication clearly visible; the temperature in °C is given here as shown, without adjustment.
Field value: 18 °C
